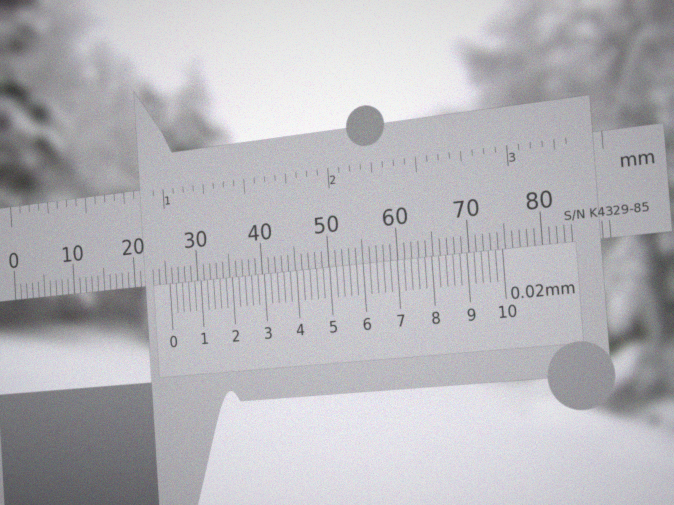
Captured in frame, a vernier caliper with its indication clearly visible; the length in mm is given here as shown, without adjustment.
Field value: 25.6 mm
